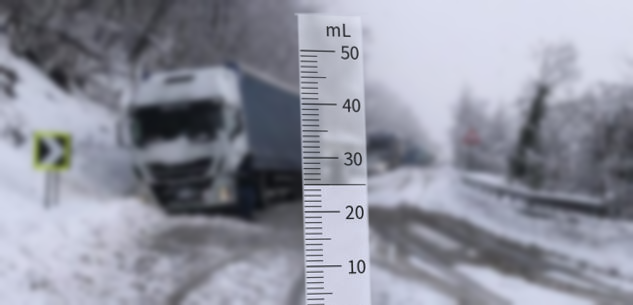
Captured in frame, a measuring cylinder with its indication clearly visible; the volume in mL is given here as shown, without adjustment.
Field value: 25 mL
